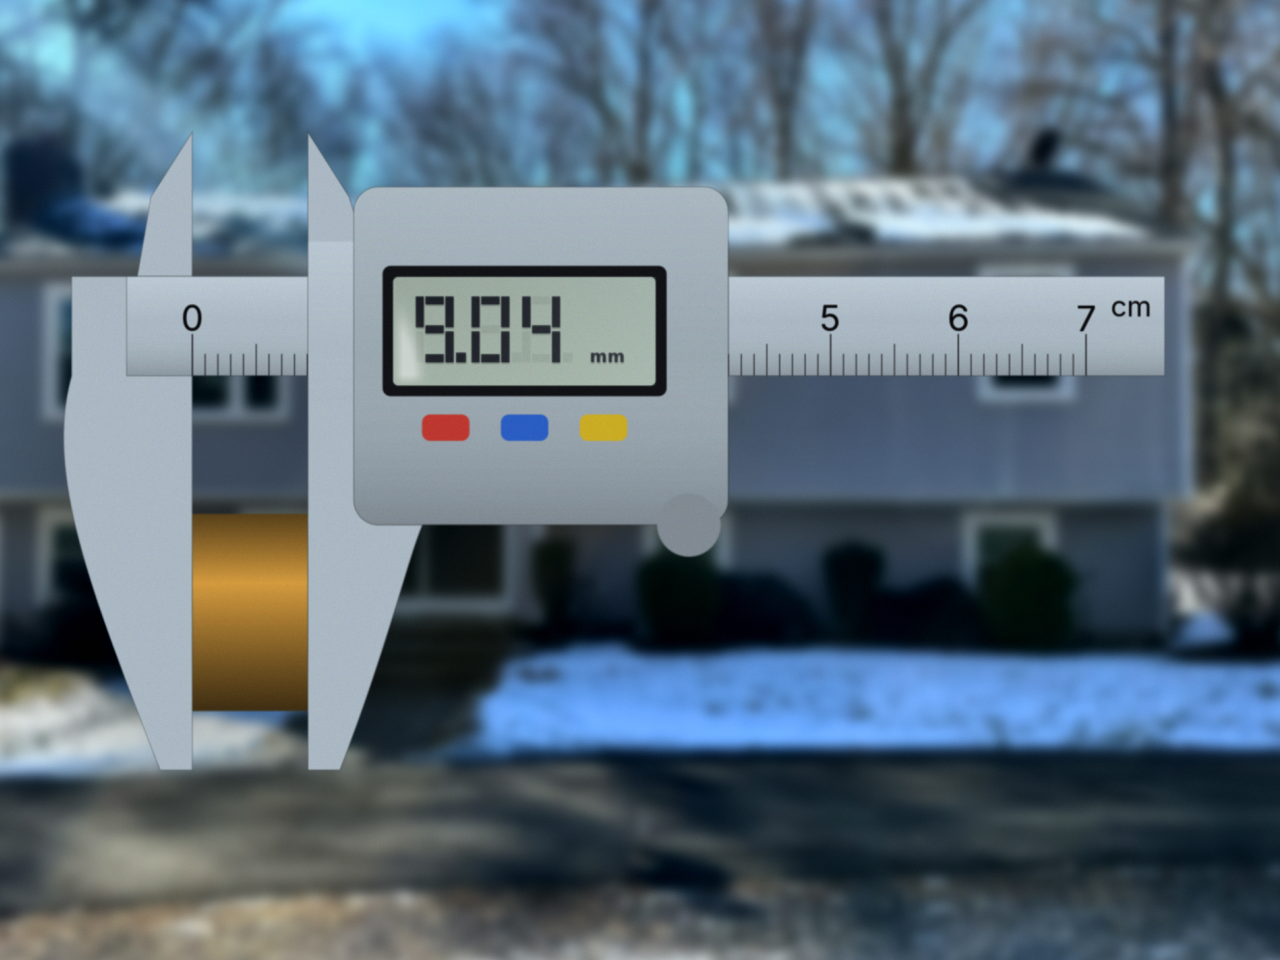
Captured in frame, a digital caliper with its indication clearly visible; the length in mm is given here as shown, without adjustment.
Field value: 9.04 mm
